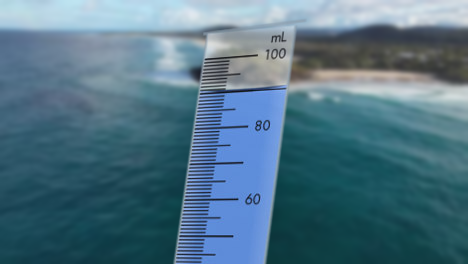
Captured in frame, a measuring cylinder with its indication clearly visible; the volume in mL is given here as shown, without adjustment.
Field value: 90 mL
